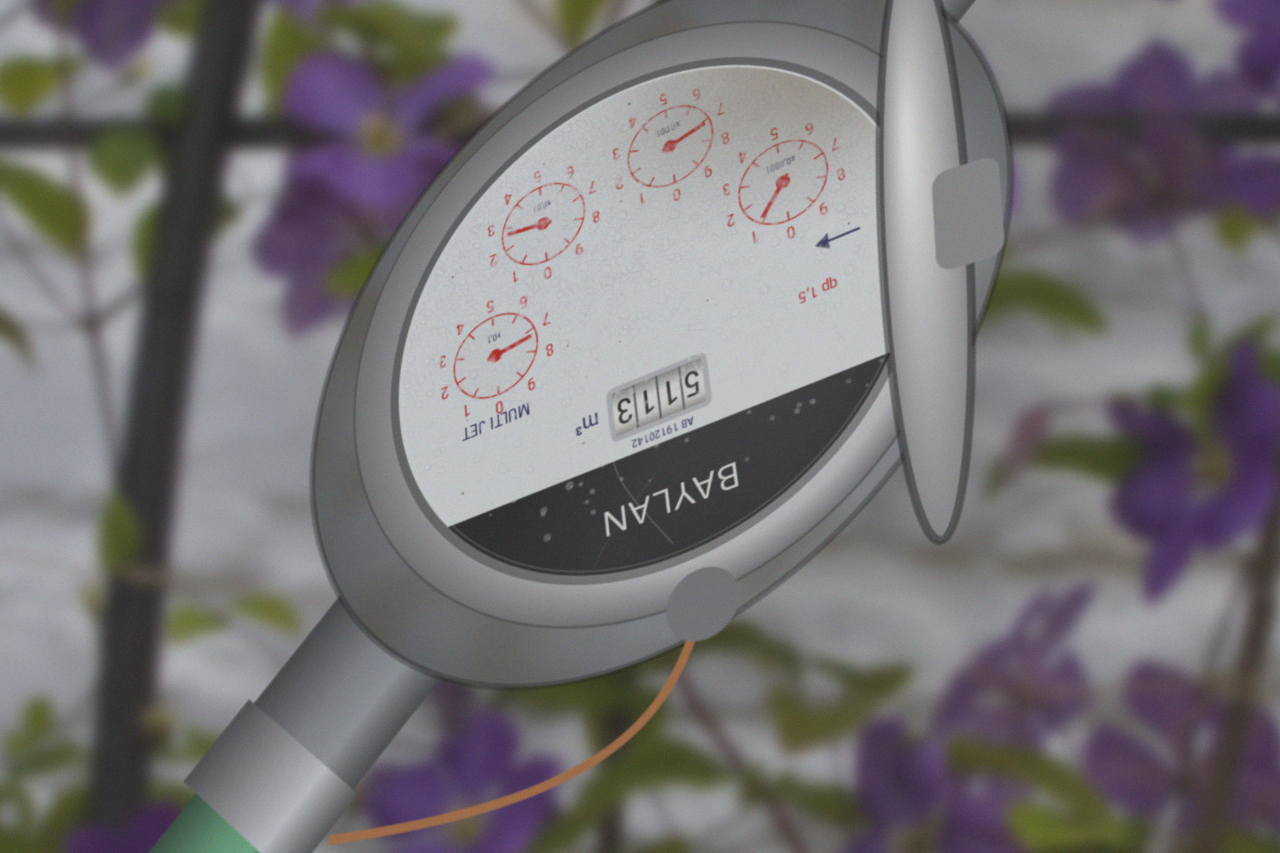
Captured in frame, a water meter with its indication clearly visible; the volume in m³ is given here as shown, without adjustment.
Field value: 5113.7271 m³
